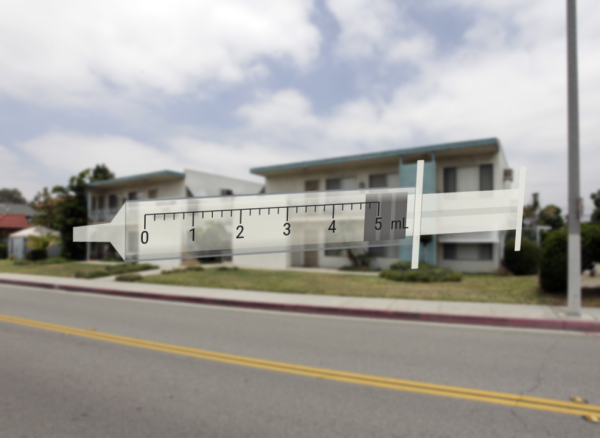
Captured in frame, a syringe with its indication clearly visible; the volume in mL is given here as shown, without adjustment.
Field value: 4.7 mL
